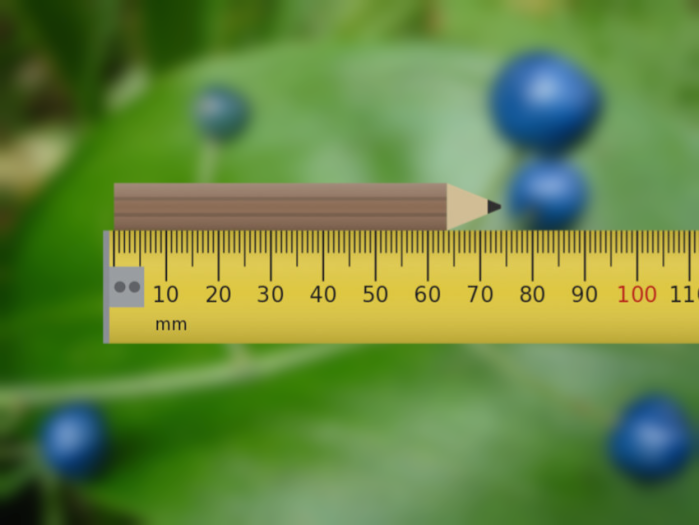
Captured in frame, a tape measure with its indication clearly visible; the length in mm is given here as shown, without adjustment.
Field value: 74 mm
